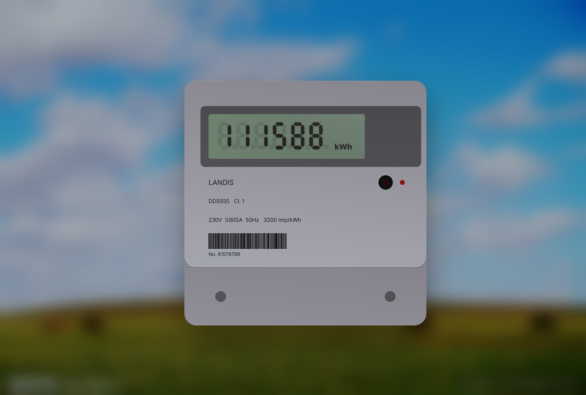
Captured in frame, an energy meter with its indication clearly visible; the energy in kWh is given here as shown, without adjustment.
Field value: 111588 kWh
